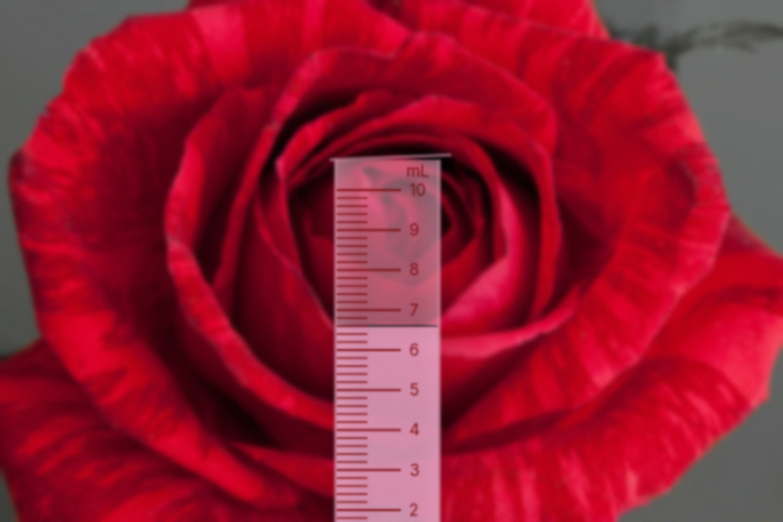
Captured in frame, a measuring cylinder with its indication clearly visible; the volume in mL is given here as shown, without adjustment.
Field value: 6.6 mL
